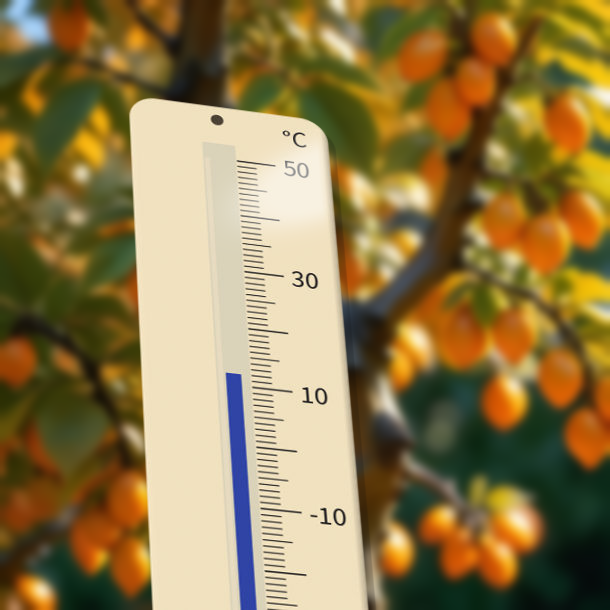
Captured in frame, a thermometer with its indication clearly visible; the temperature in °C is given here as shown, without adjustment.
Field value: 12 °C
